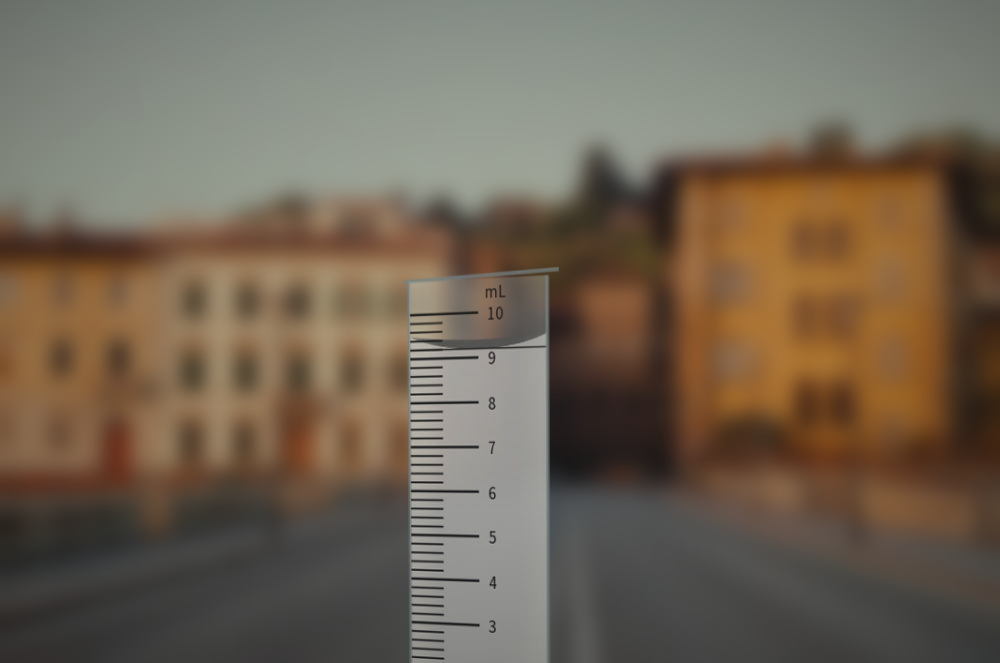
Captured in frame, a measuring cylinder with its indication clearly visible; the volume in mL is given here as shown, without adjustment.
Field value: 9.2 mL
